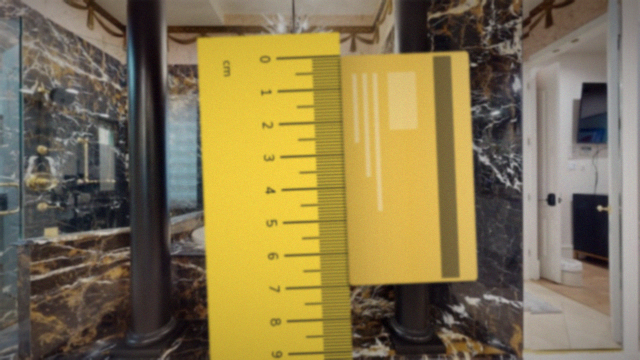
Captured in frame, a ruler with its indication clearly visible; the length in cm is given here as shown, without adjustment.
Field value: 7 cm
